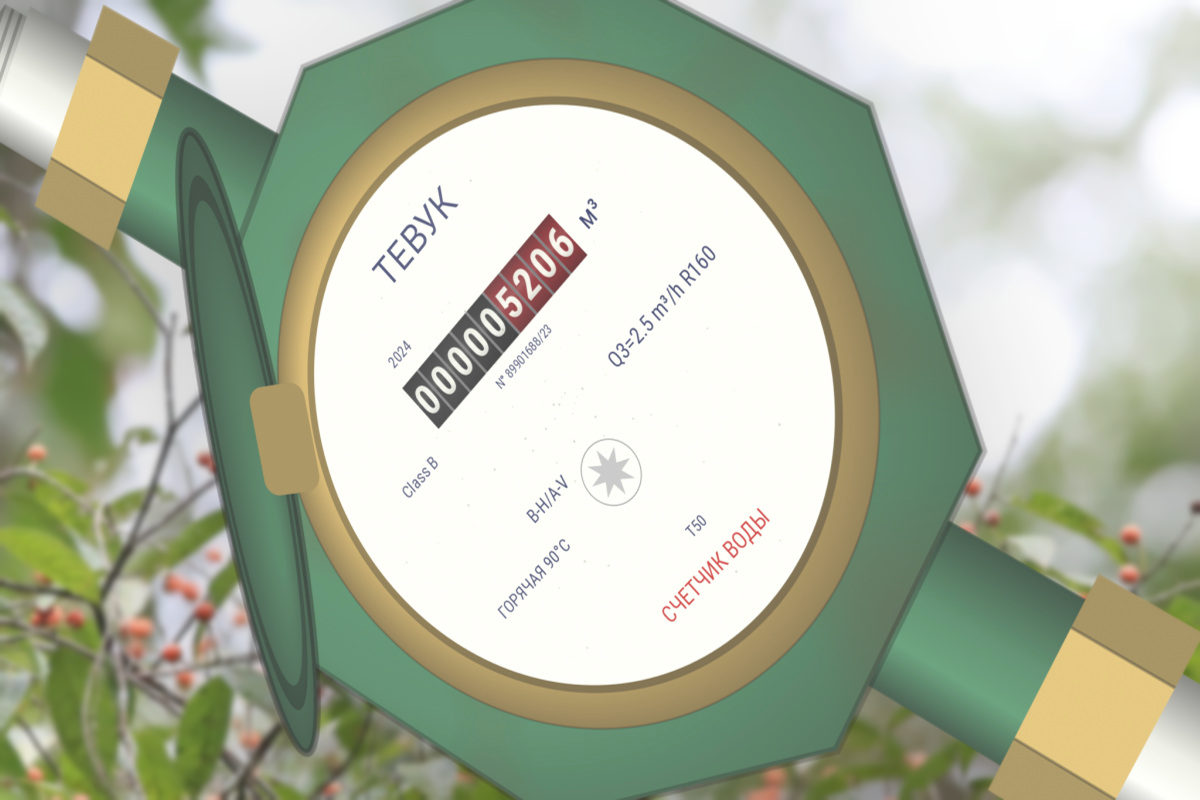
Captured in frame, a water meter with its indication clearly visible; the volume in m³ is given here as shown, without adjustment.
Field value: 0.5206 m³
